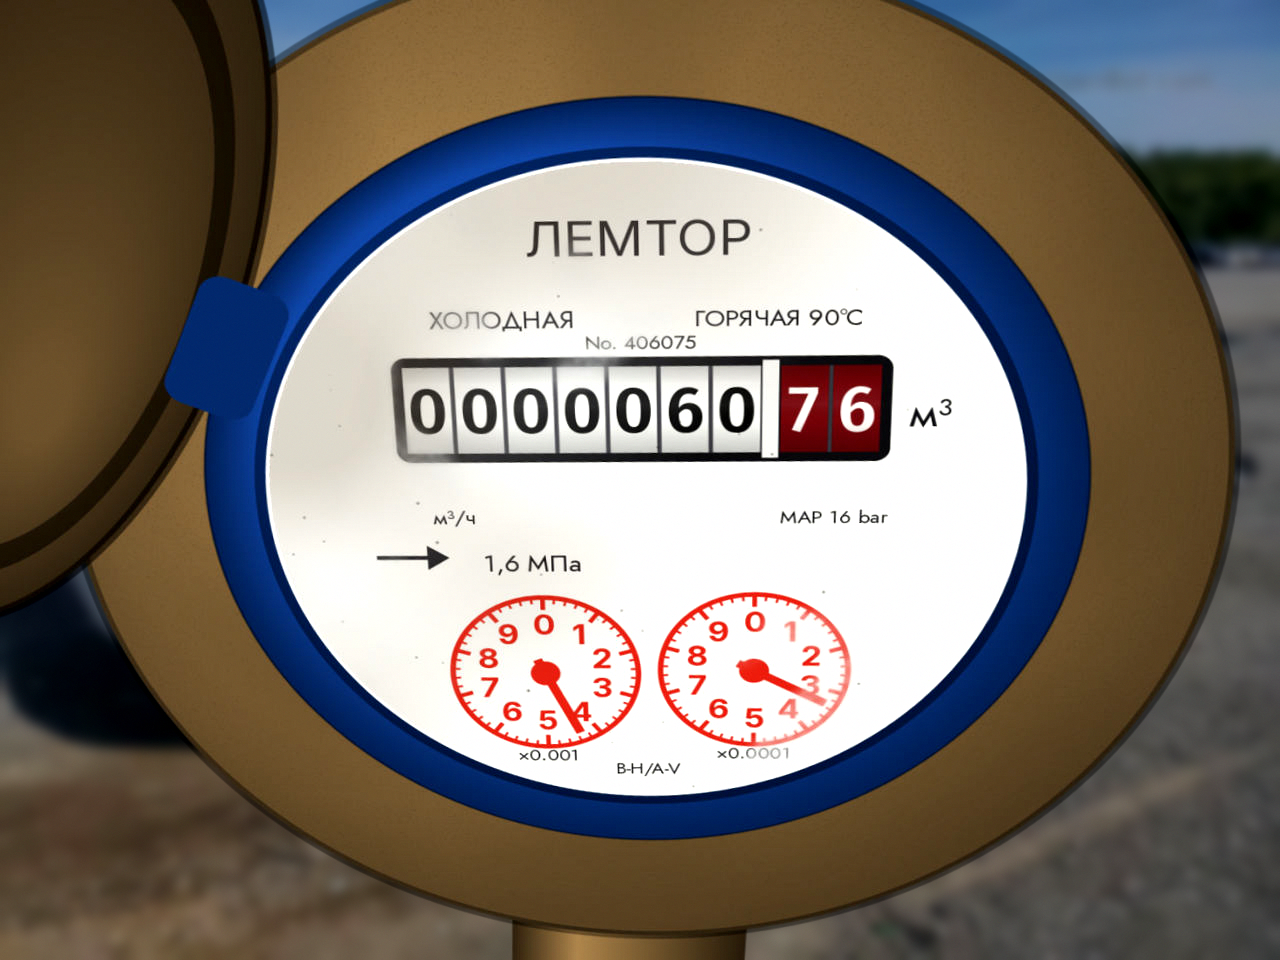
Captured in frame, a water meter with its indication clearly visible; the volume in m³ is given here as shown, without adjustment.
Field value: 60.7643 m³
